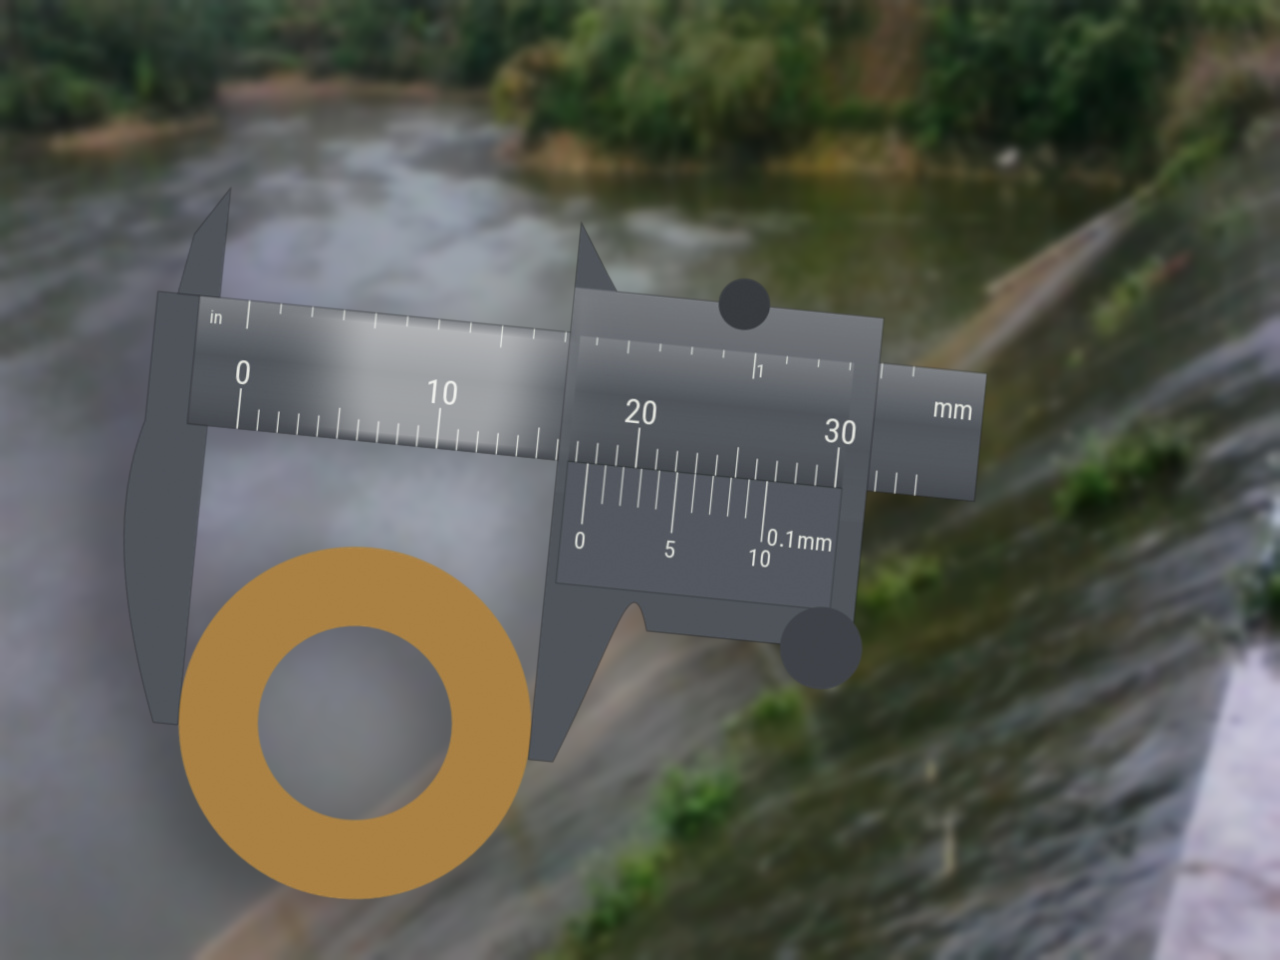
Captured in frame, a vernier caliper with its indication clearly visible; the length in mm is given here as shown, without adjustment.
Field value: 17.6 mm
